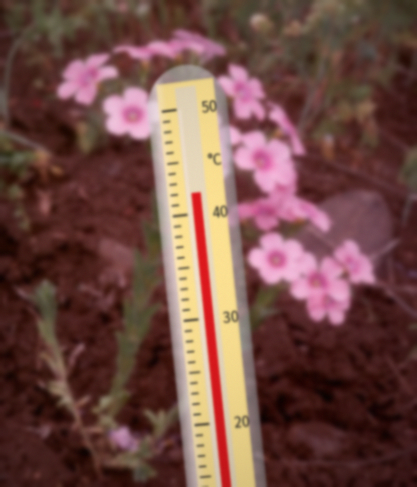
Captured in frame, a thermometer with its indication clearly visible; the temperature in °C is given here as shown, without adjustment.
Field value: 42 °C
